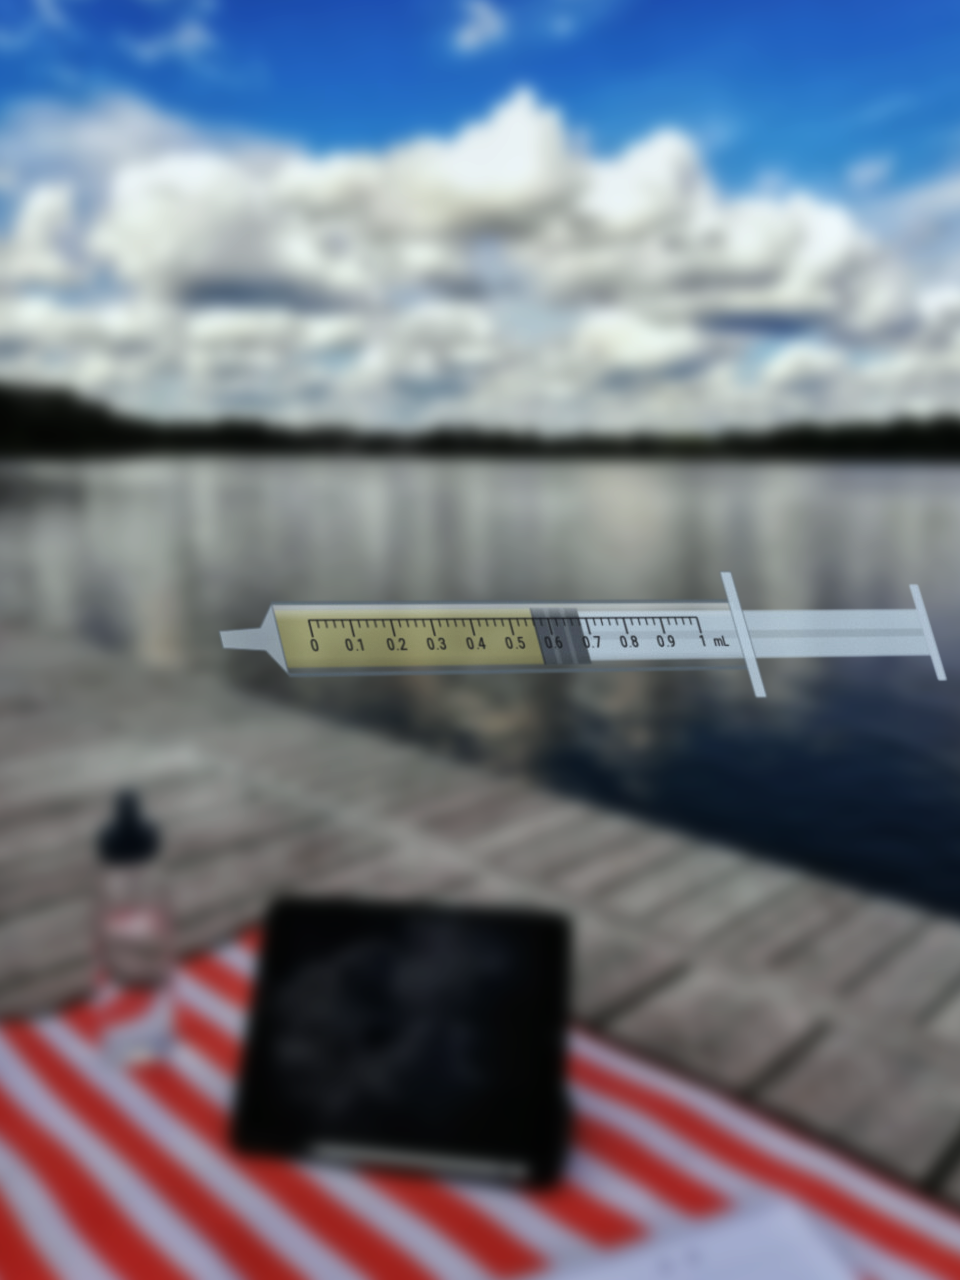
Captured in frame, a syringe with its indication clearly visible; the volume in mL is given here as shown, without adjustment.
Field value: 0.56 mL
